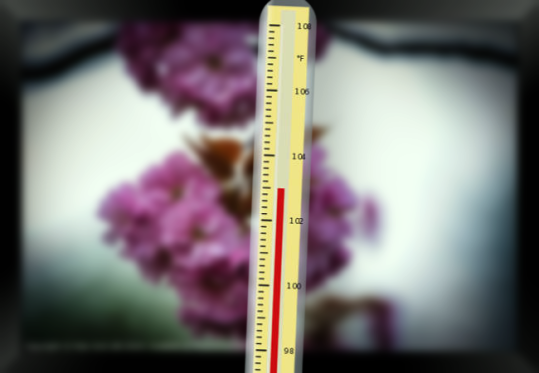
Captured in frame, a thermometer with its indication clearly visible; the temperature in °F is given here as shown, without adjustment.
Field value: 103 °F
